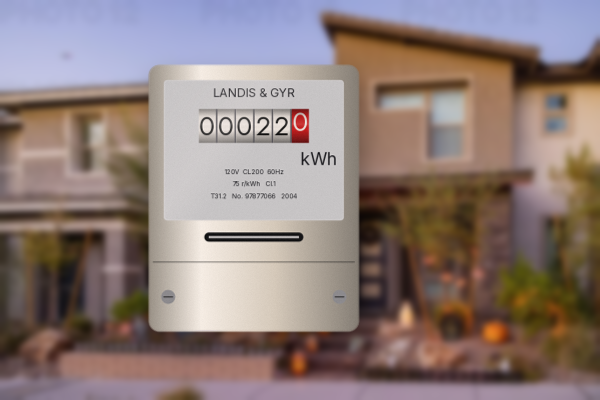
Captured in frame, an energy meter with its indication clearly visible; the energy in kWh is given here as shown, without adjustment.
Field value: 22.0 kWh
